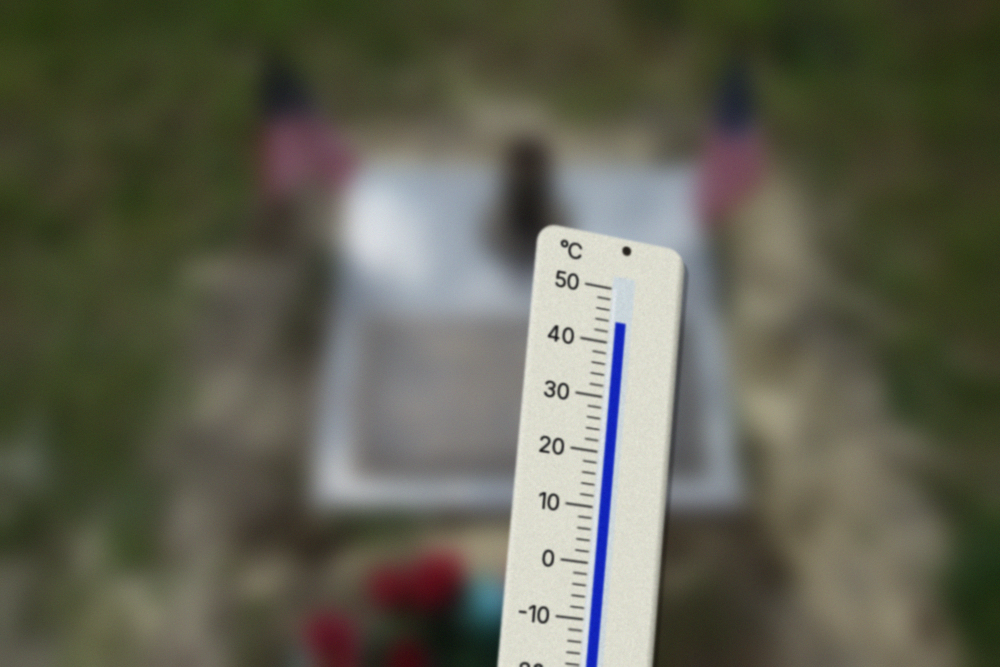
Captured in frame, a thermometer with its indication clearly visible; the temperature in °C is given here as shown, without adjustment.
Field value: 44 °C
